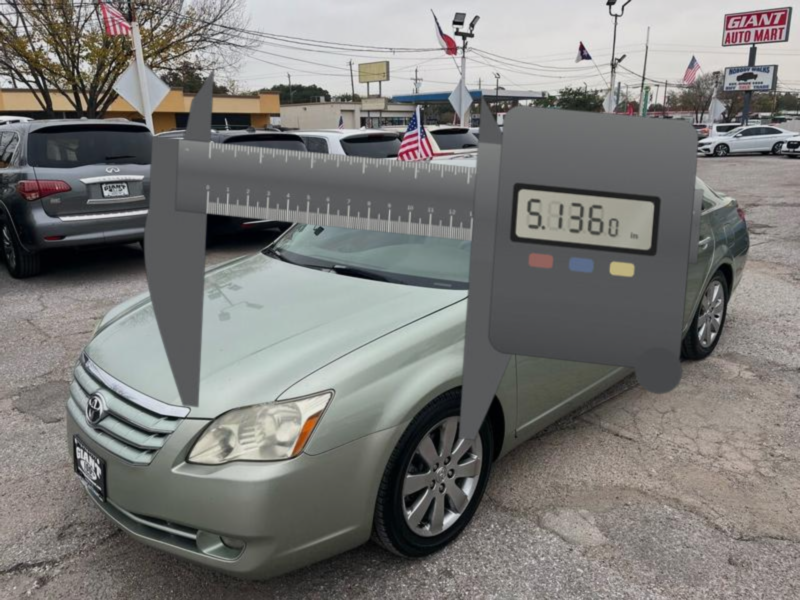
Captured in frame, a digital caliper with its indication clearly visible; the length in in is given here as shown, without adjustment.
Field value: 5.1360 in
